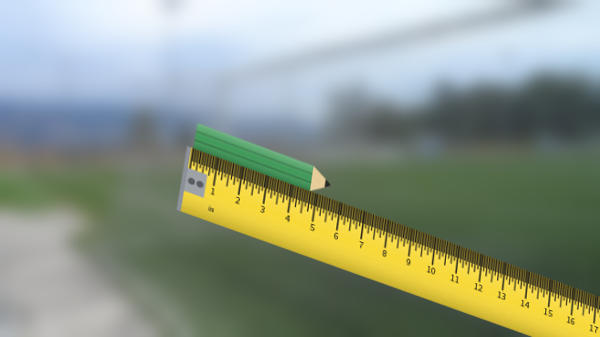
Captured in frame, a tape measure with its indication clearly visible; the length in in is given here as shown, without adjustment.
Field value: 5.5 in
